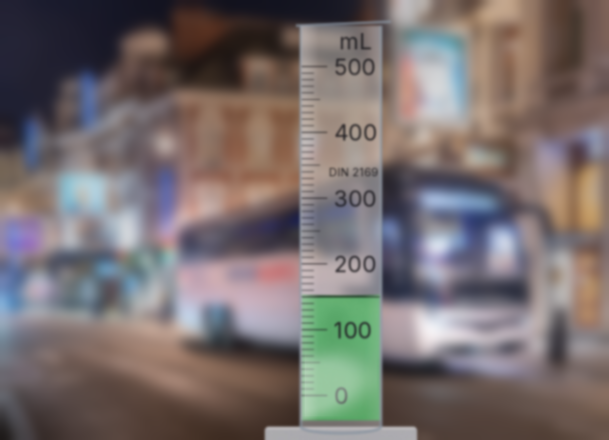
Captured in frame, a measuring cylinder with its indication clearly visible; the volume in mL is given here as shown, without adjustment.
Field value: 150 mL
